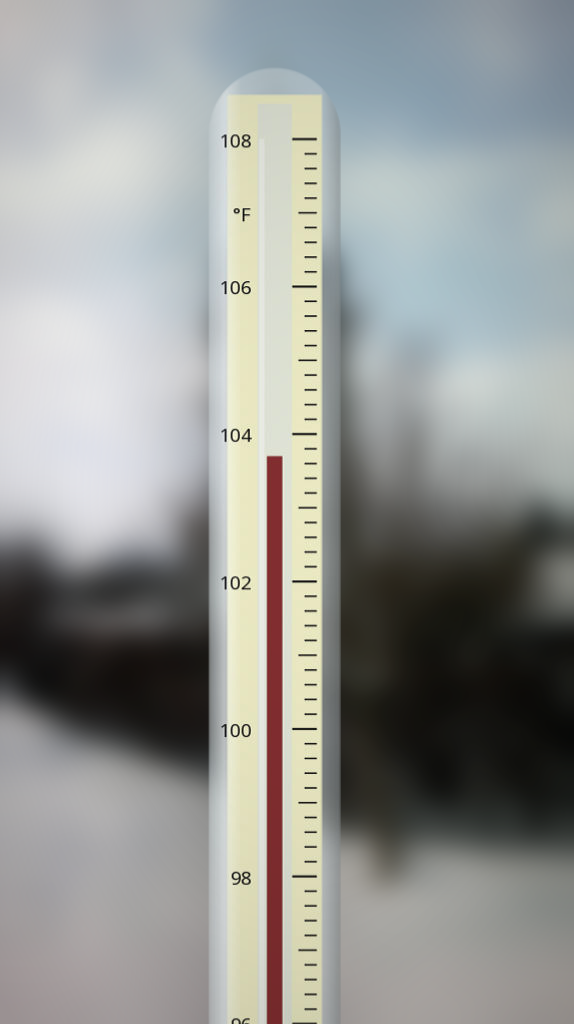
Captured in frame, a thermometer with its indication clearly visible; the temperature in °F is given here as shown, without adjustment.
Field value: 103.7 °F
